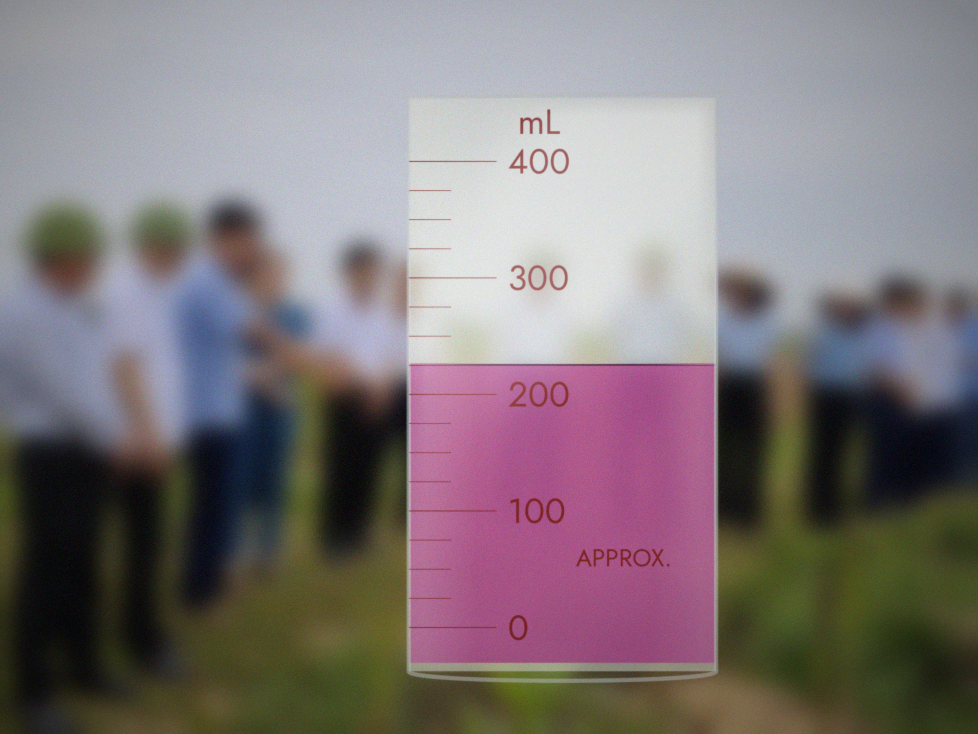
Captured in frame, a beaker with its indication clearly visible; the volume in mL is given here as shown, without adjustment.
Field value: 225 mL
